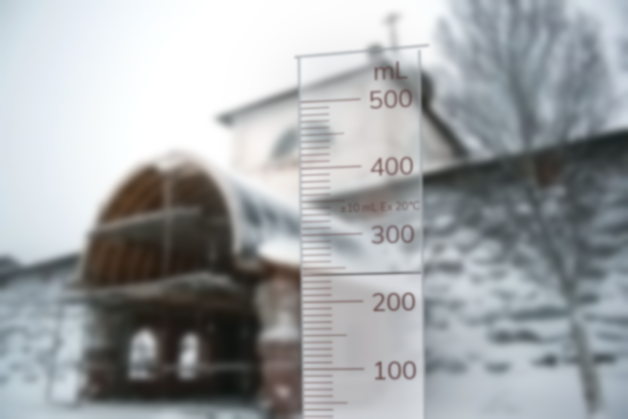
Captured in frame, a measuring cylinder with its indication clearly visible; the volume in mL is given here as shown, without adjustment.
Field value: 240 mL
